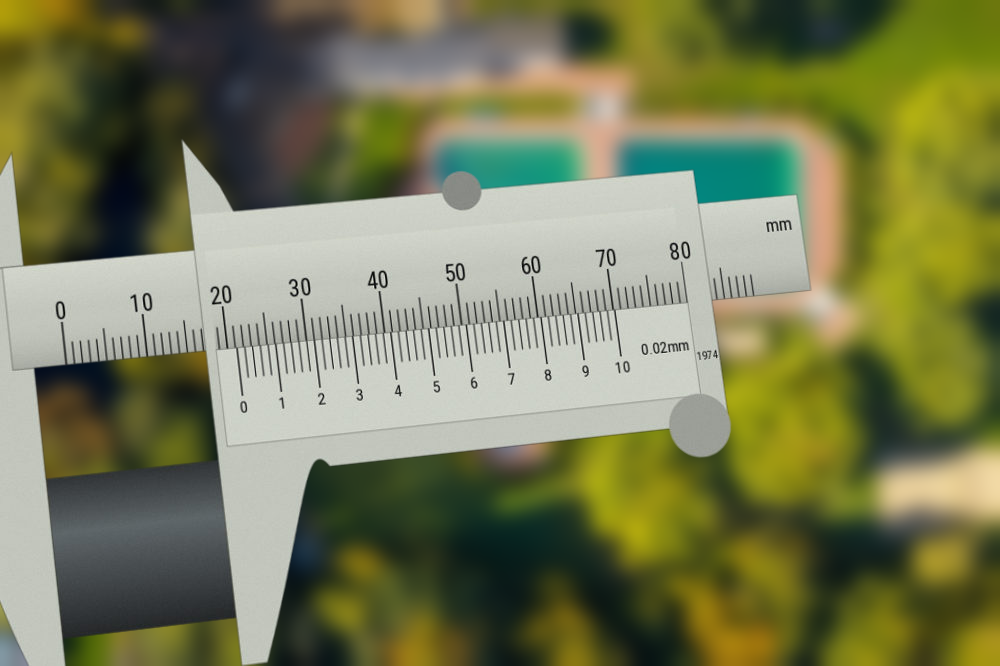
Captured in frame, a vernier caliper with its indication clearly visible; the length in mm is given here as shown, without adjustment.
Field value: 21.2 mm
